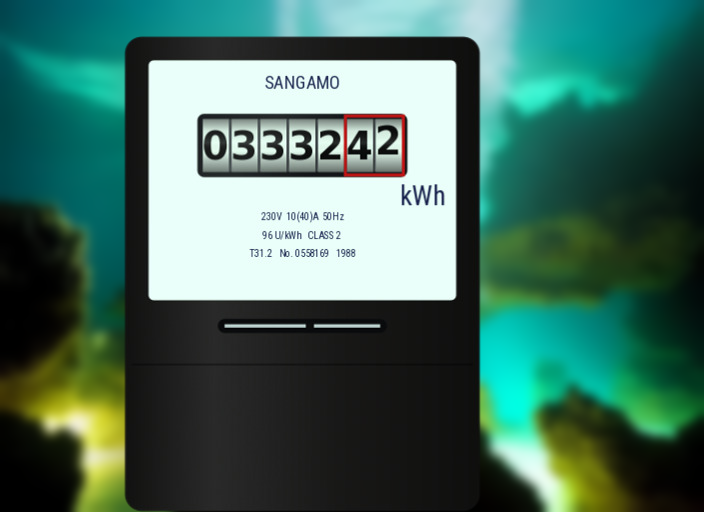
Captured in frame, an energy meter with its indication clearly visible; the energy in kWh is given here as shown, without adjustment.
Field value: 3332.42 kWh
